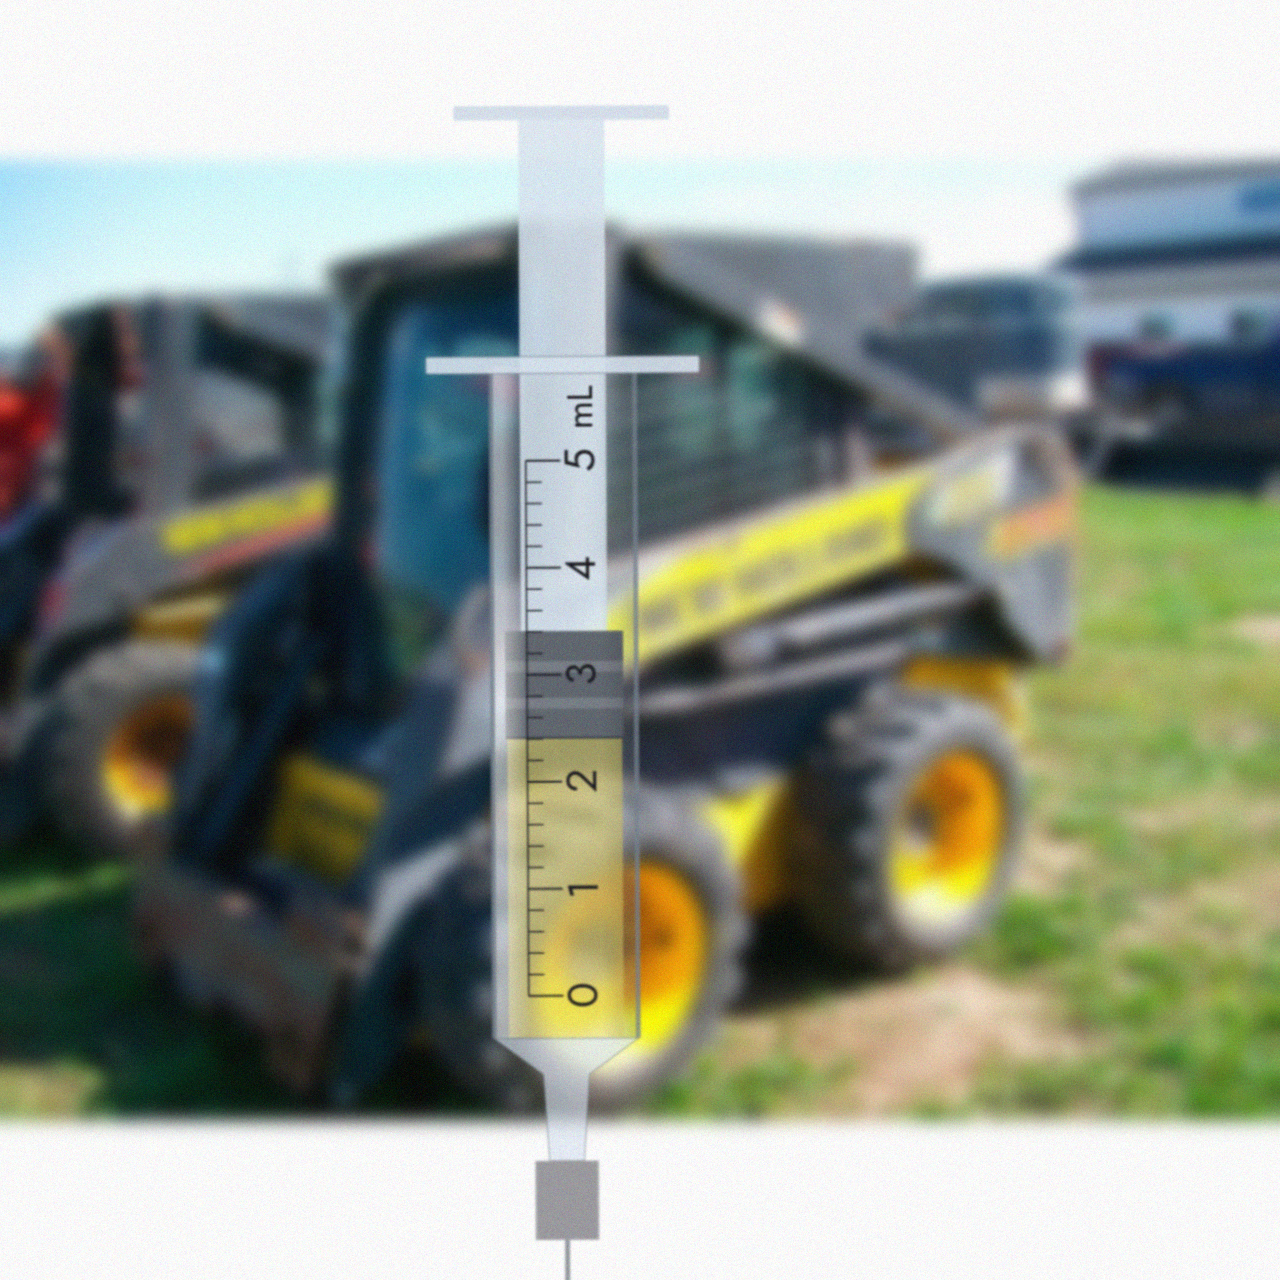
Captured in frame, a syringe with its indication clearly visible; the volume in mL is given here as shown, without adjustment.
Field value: 2.4 mL
